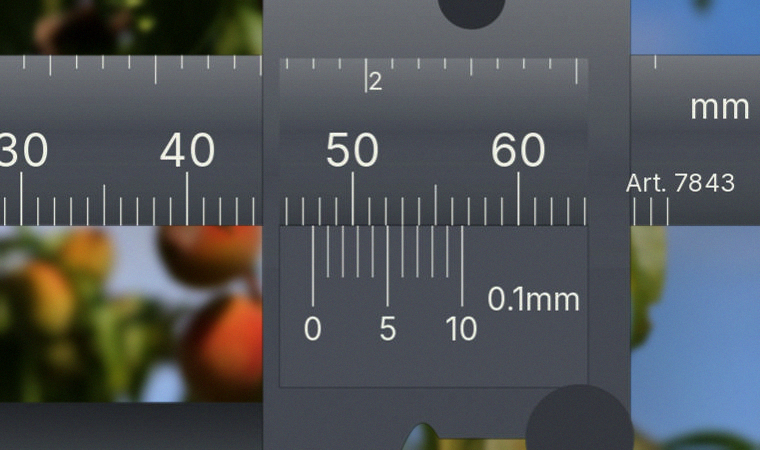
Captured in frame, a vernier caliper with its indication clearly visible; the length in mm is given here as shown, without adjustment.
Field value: 47.6 mm
